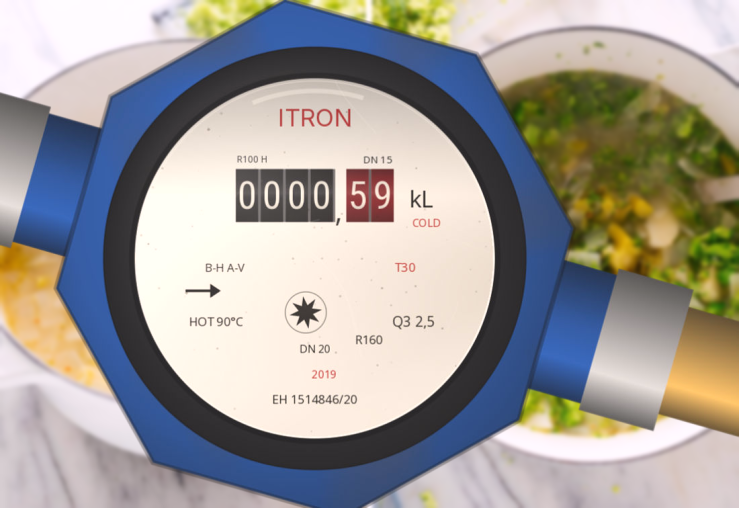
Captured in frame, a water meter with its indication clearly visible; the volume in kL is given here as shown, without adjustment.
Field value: 0.59 kL
